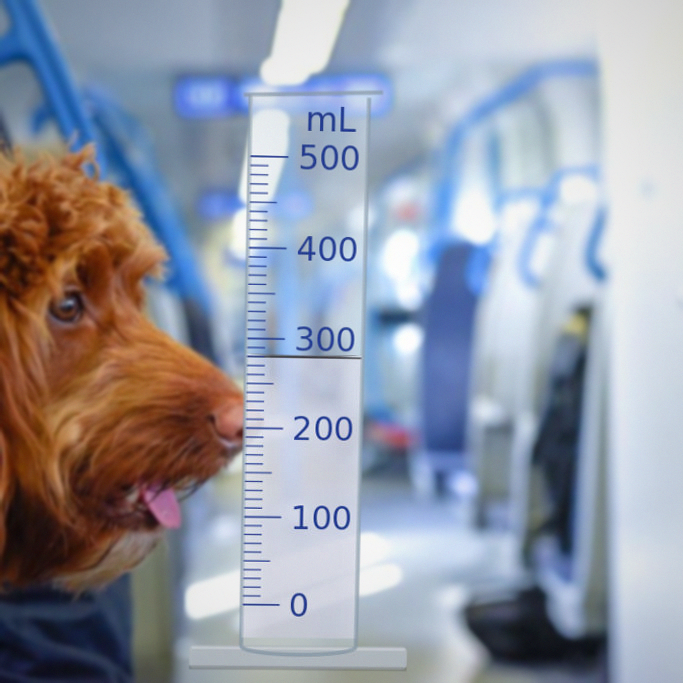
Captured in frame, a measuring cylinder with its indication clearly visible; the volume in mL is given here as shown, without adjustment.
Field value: 280 mL
